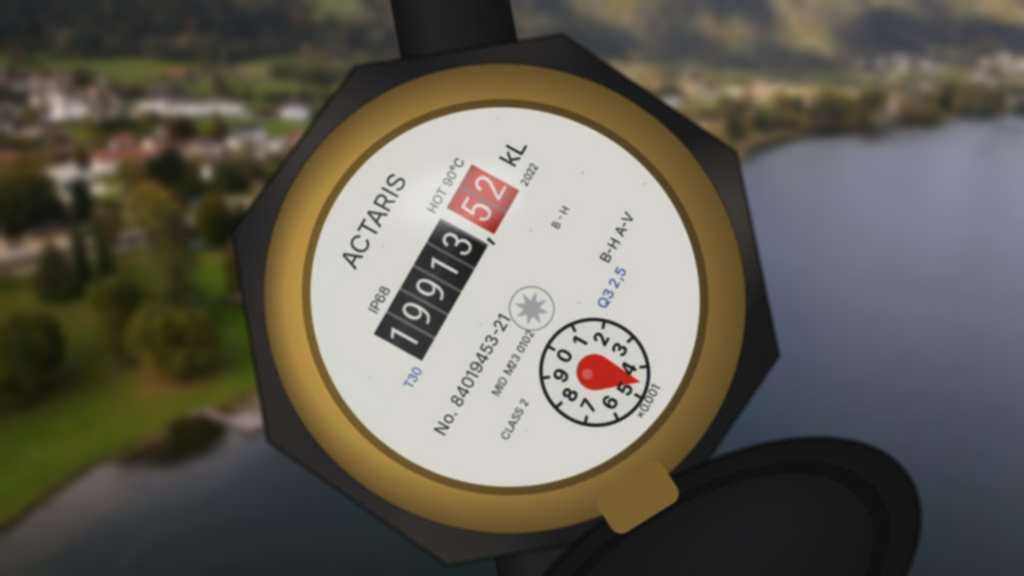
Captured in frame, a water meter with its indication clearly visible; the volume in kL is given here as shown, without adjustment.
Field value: 19913.524 kL
